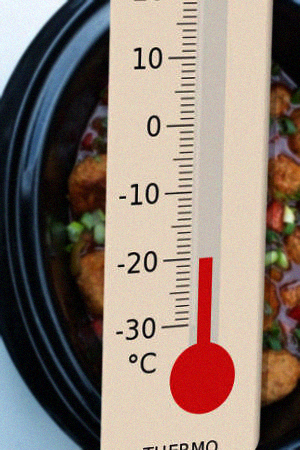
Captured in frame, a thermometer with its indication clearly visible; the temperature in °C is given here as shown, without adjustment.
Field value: -20 °C
